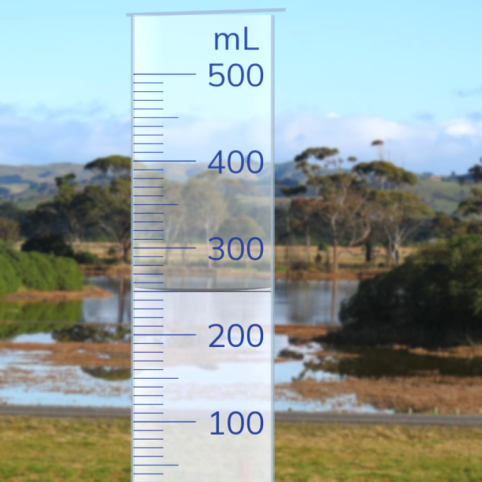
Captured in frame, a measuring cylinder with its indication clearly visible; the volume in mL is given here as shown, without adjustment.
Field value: 250 mL
